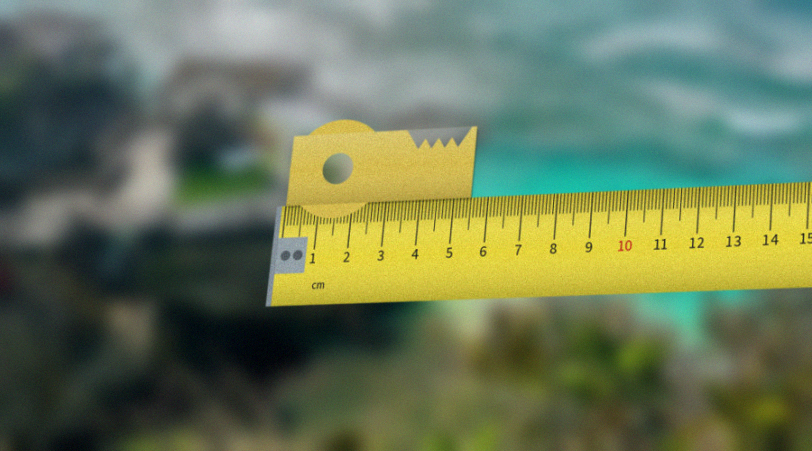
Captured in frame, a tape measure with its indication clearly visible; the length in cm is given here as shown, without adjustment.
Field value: 5.5 cm
